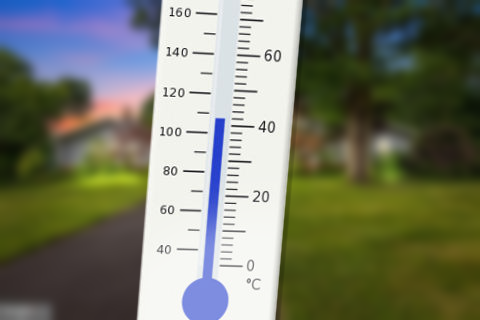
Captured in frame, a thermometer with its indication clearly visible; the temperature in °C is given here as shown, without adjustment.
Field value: 42 °C
